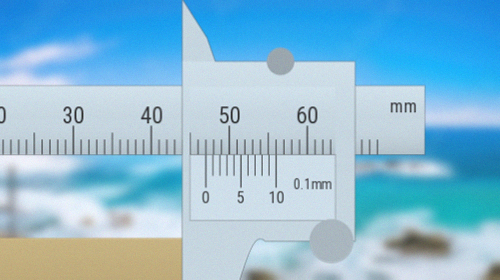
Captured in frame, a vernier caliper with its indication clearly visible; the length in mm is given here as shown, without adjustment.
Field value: 47.0 mm
